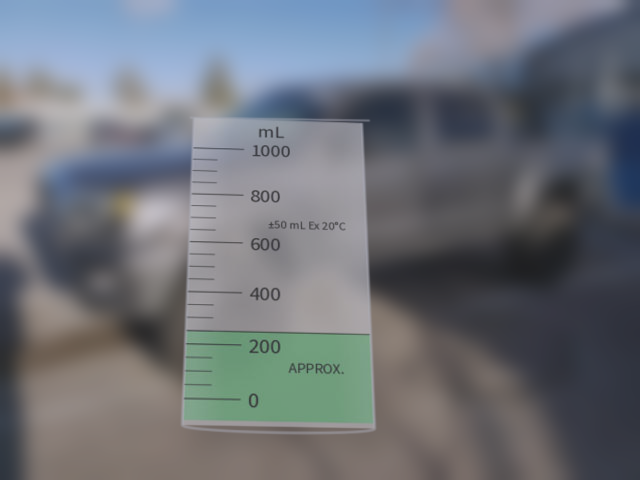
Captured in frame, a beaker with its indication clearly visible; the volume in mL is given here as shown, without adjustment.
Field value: 250 mL
